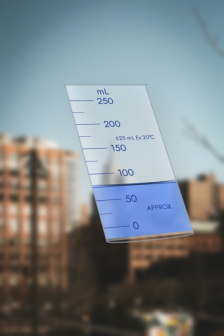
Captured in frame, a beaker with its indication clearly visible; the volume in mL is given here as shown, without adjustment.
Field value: 75 mL
